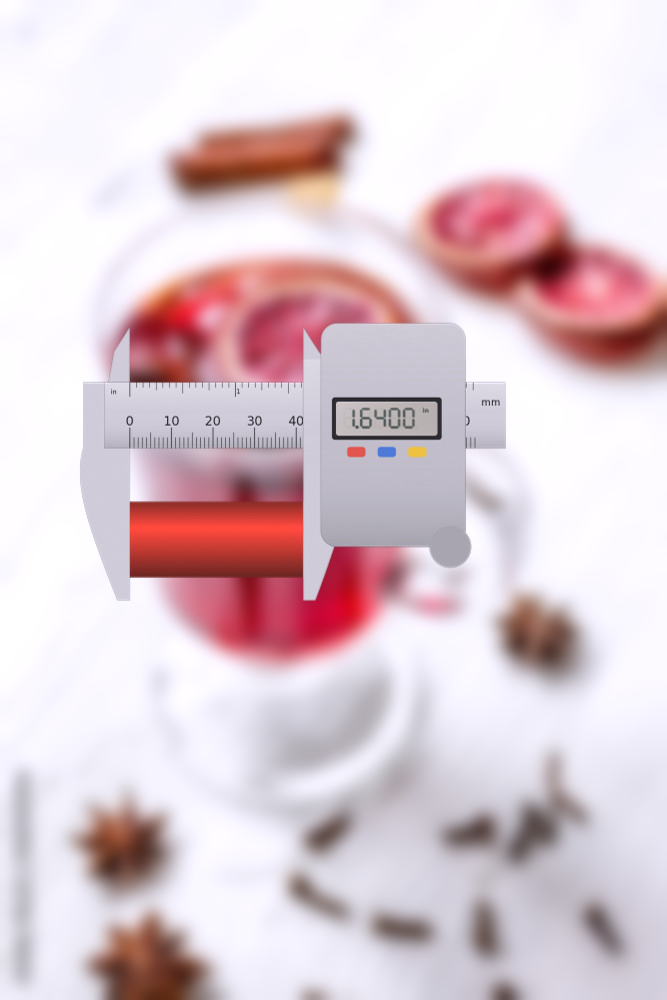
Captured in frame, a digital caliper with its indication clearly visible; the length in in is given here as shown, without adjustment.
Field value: 1.6400 in
